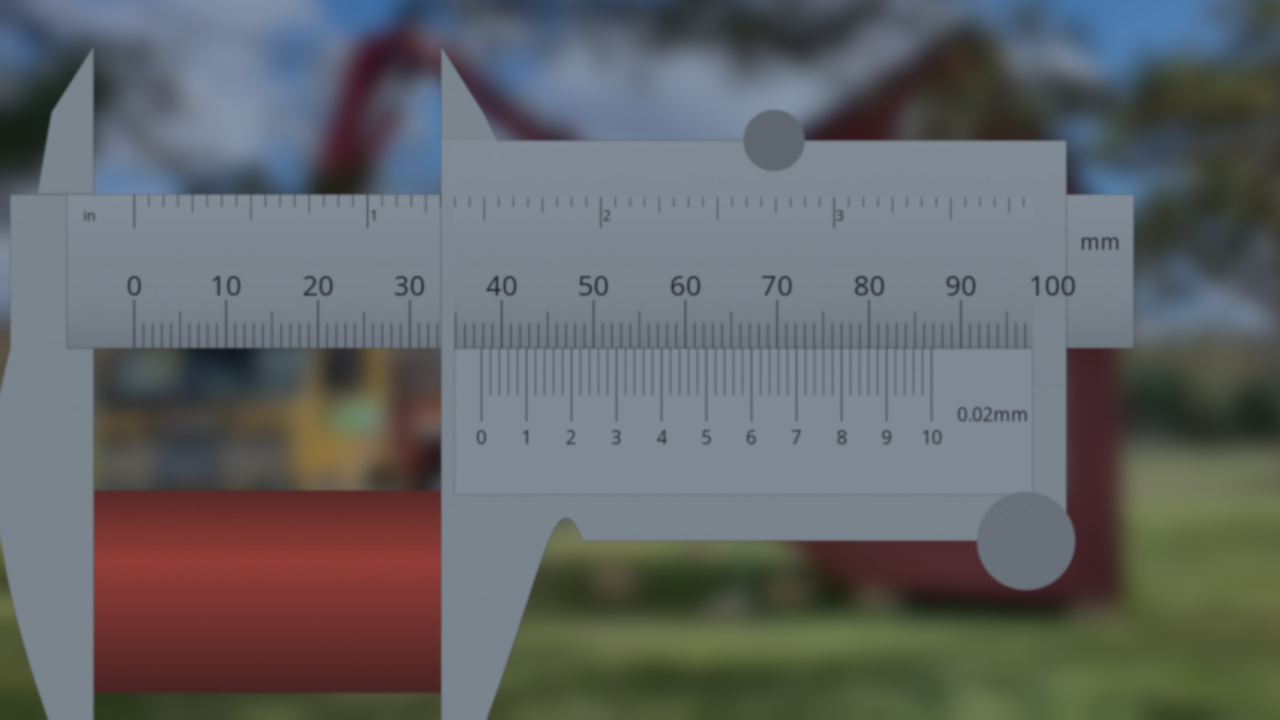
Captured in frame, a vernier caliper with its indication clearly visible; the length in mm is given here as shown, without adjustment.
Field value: 37.8 mm
